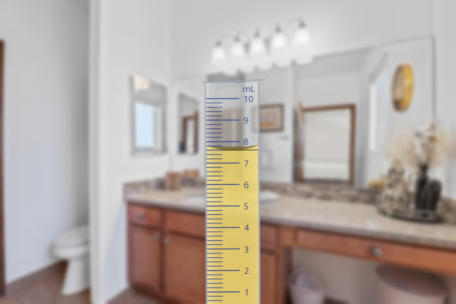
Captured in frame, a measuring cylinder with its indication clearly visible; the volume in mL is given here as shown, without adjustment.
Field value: 7.6 mL
